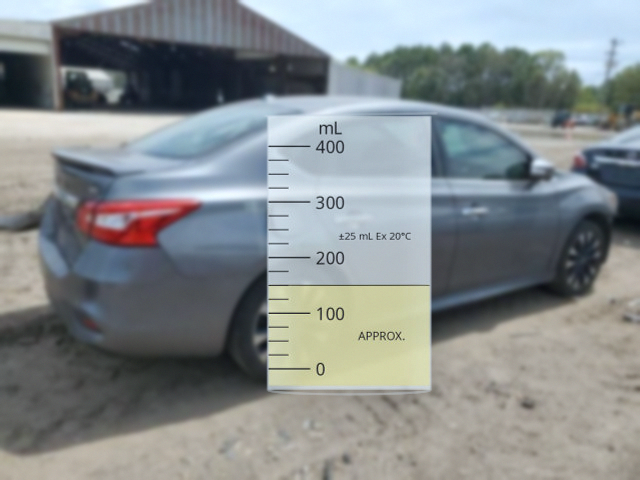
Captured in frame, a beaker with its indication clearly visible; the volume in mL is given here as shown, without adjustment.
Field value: 150 mL
